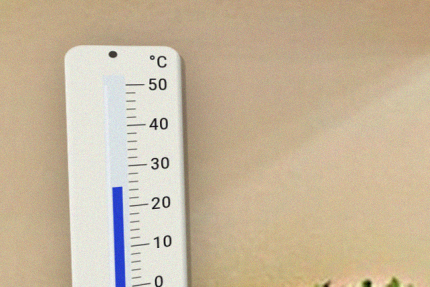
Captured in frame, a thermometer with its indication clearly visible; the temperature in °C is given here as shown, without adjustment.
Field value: 25 °C
